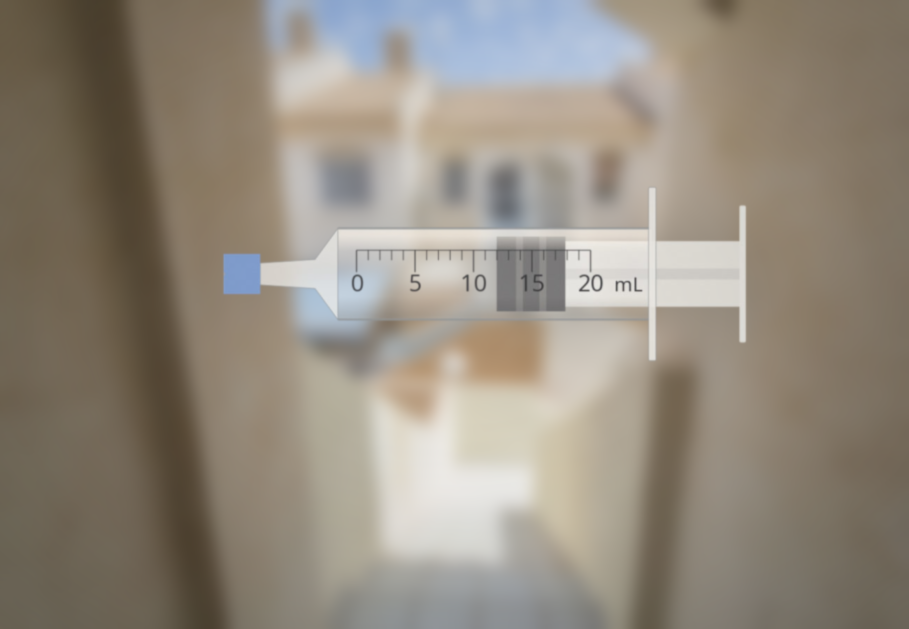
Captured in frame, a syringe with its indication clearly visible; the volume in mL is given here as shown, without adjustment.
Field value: 12 mL
